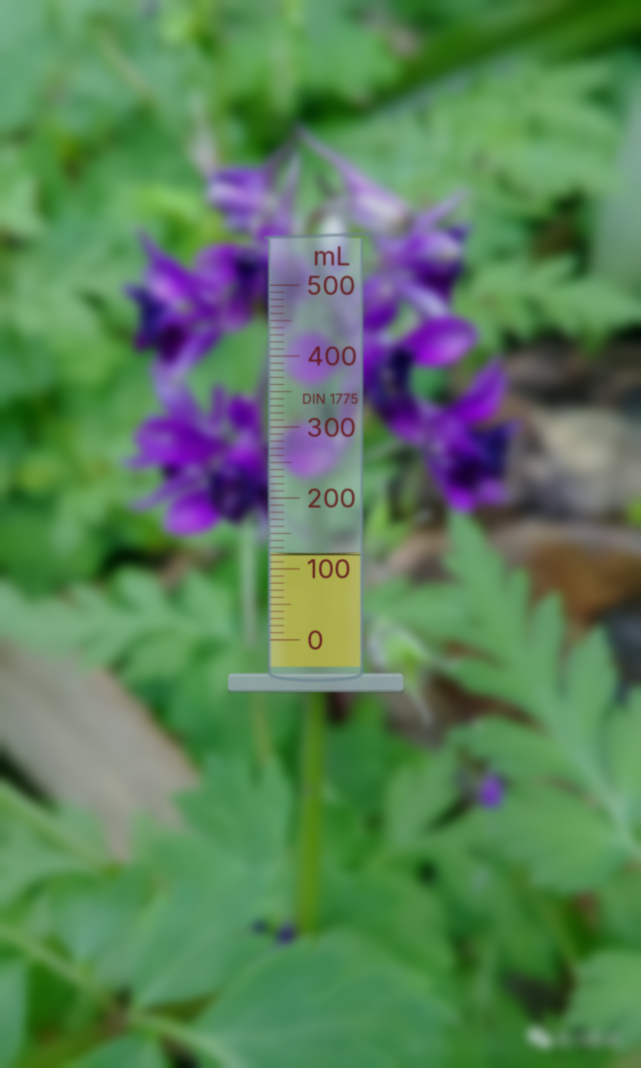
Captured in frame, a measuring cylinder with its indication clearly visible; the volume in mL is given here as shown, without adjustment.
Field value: 120 mL
